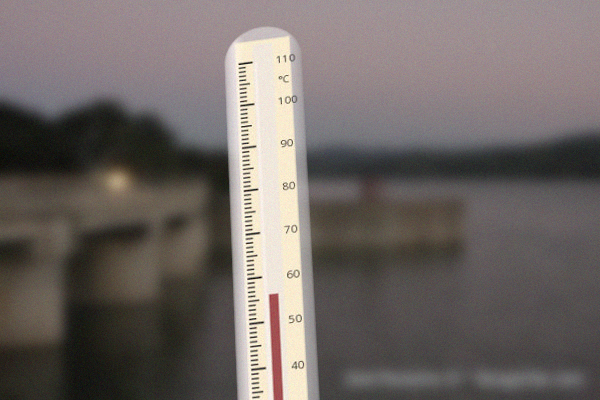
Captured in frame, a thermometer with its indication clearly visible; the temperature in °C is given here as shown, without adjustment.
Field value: 56 °C
